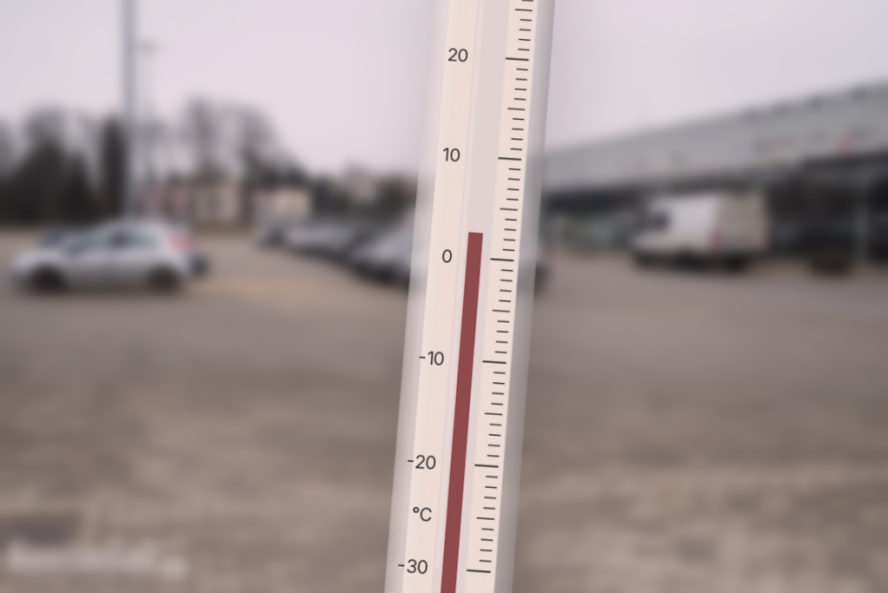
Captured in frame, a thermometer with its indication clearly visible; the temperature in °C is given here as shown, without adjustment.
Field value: 2.5 °C
